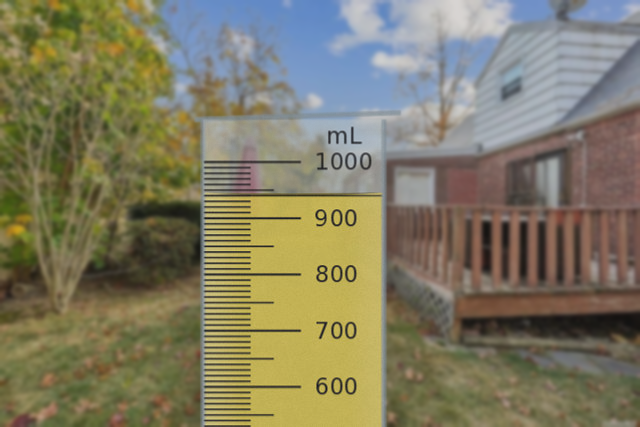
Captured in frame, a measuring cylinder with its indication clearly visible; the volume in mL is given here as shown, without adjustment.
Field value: 940 mL
